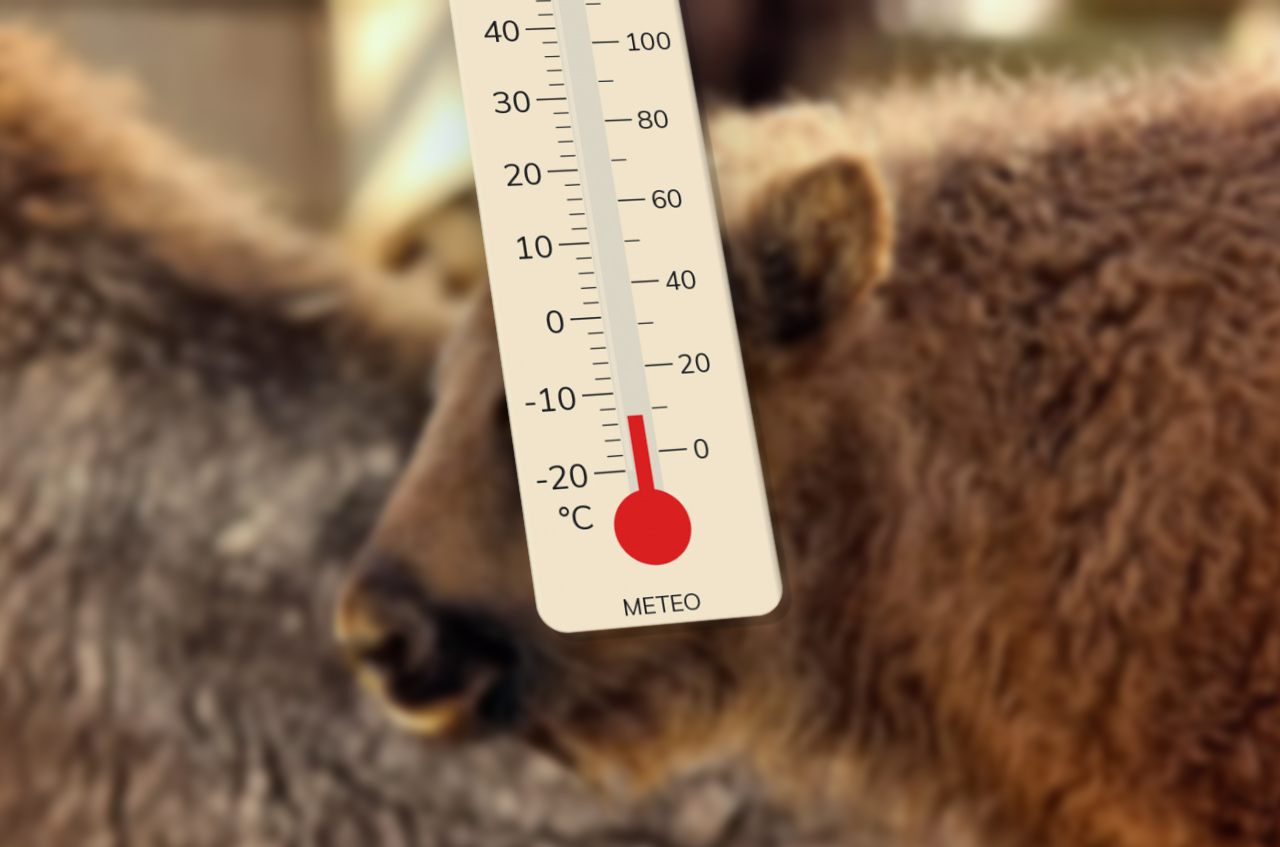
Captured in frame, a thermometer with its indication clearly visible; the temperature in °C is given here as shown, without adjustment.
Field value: -13 °C
